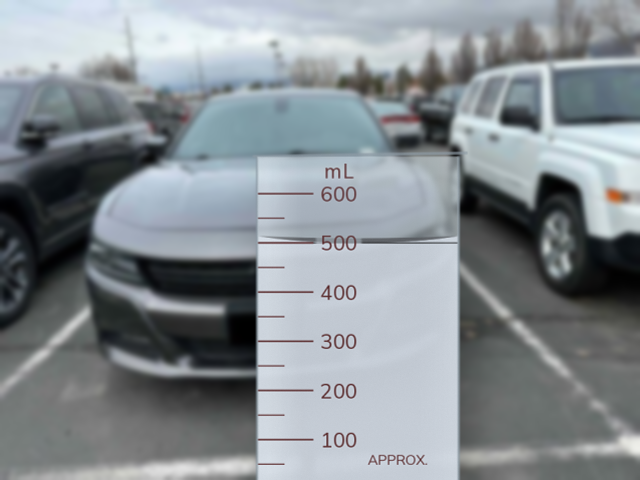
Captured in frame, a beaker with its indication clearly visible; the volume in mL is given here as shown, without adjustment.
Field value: 500 mL
